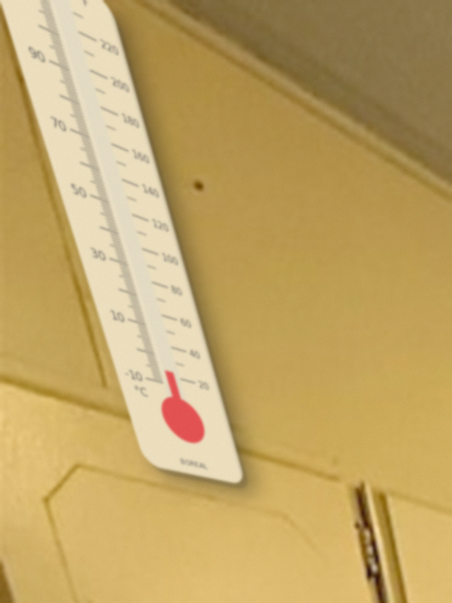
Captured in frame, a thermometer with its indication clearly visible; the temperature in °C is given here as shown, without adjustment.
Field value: -5 °C
